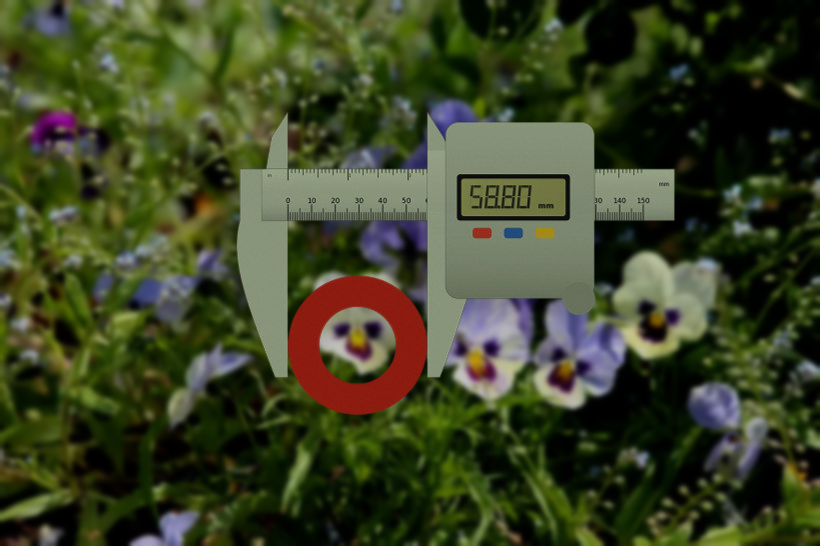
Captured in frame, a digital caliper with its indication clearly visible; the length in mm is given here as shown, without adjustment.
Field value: 58.80 mm
